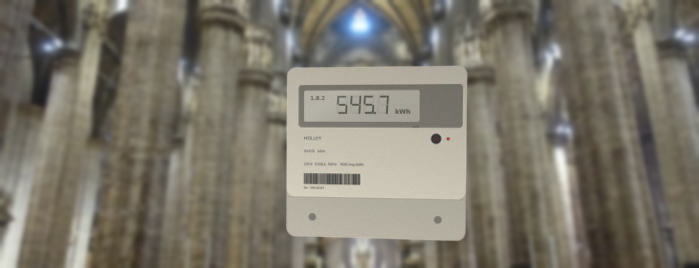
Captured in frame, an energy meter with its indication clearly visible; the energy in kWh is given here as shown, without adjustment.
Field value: 545.7 kWh
